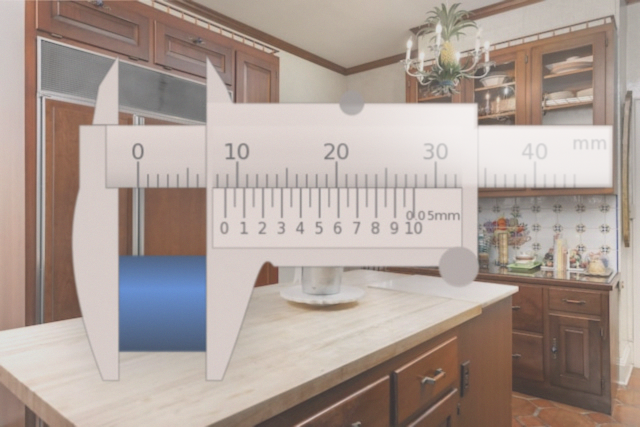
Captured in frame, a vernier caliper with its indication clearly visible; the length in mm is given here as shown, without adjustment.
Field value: 8.8 mm
